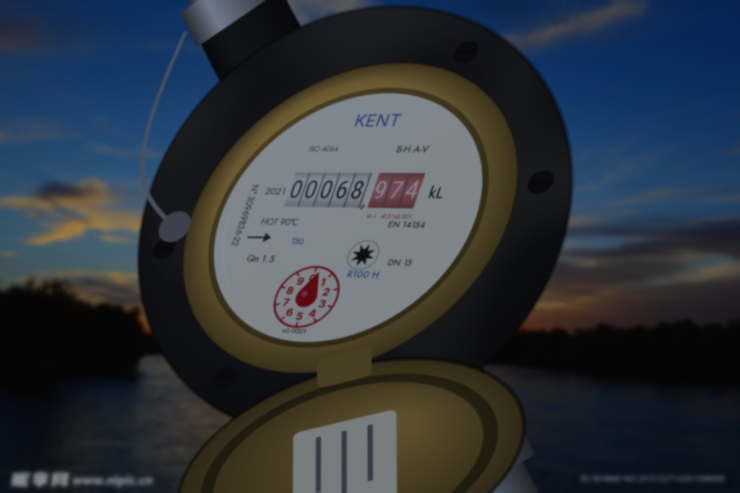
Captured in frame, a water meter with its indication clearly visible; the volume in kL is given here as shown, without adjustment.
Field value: 68.9740 kL
